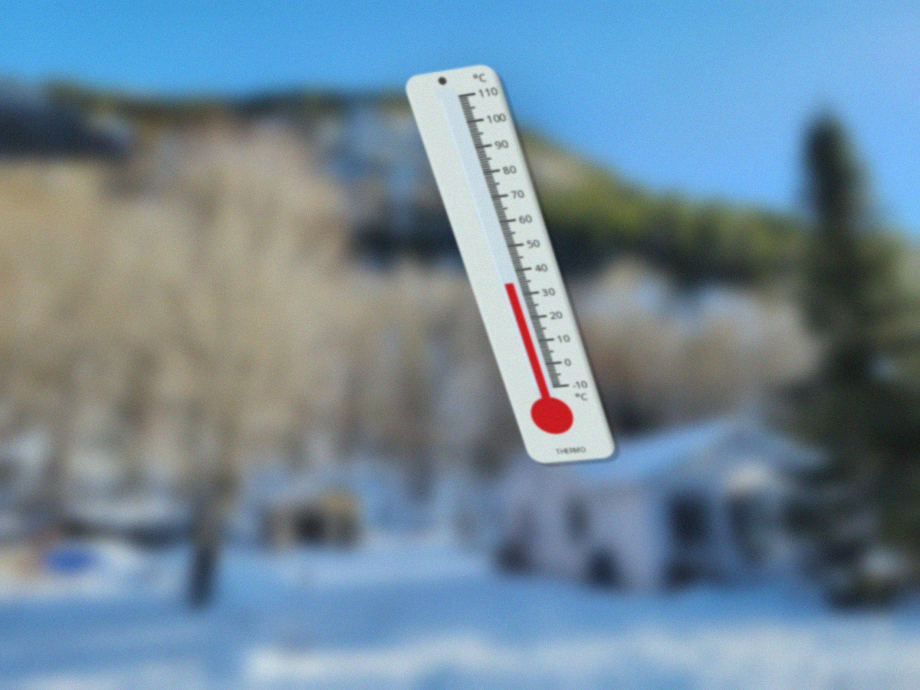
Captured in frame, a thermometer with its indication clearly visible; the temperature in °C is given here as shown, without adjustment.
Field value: 35 °C
